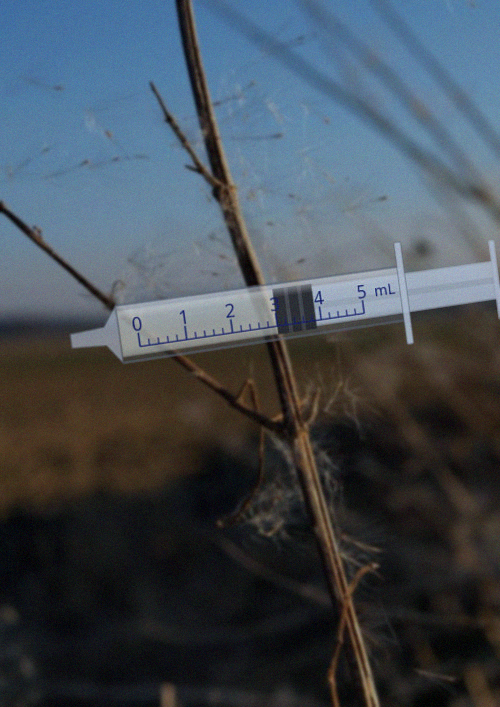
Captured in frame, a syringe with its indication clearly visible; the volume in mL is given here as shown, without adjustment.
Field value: 3 mL
